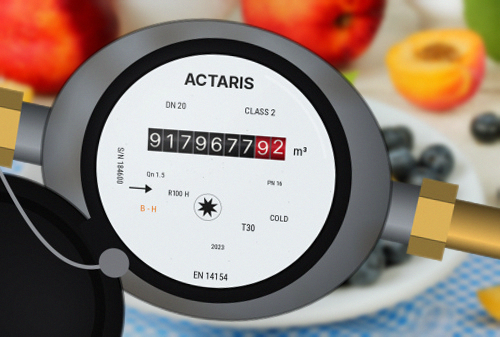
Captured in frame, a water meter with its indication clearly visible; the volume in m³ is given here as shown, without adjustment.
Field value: 9179677.92 m³
